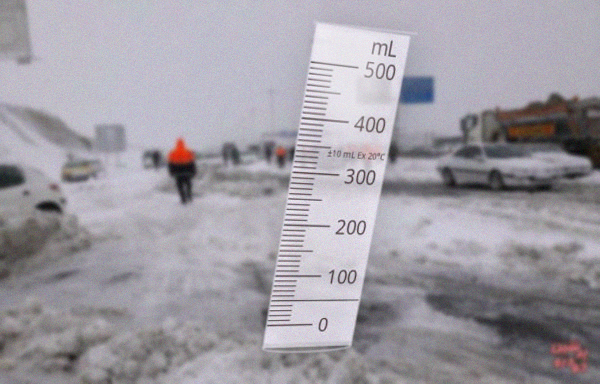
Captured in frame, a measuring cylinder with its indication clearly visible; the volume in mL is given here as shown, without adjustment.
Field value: 50 mL
